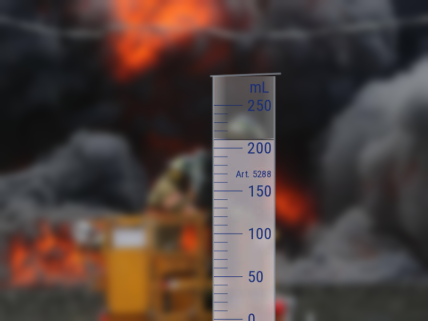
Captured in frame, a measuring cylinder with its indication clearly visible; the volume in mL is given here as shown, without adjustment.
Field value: 210 mL
